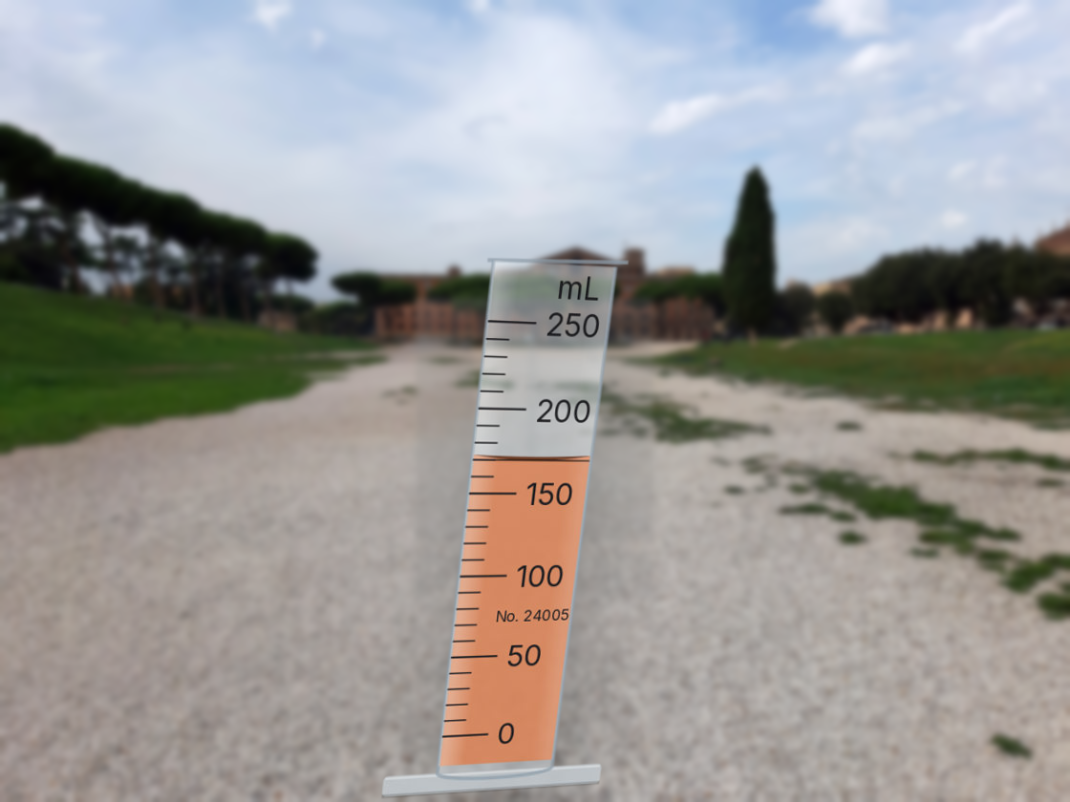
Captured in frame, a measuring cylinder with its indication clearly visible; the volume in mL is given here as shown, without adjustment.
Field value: 170 mL
